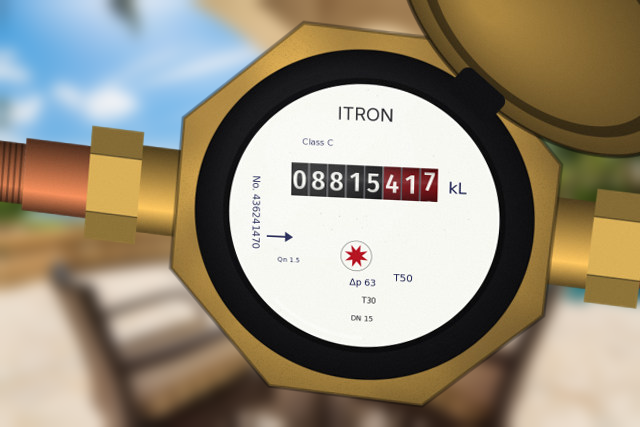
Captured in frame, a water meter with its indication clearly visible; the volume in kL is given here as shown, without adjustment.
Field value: 8815.417 kL
